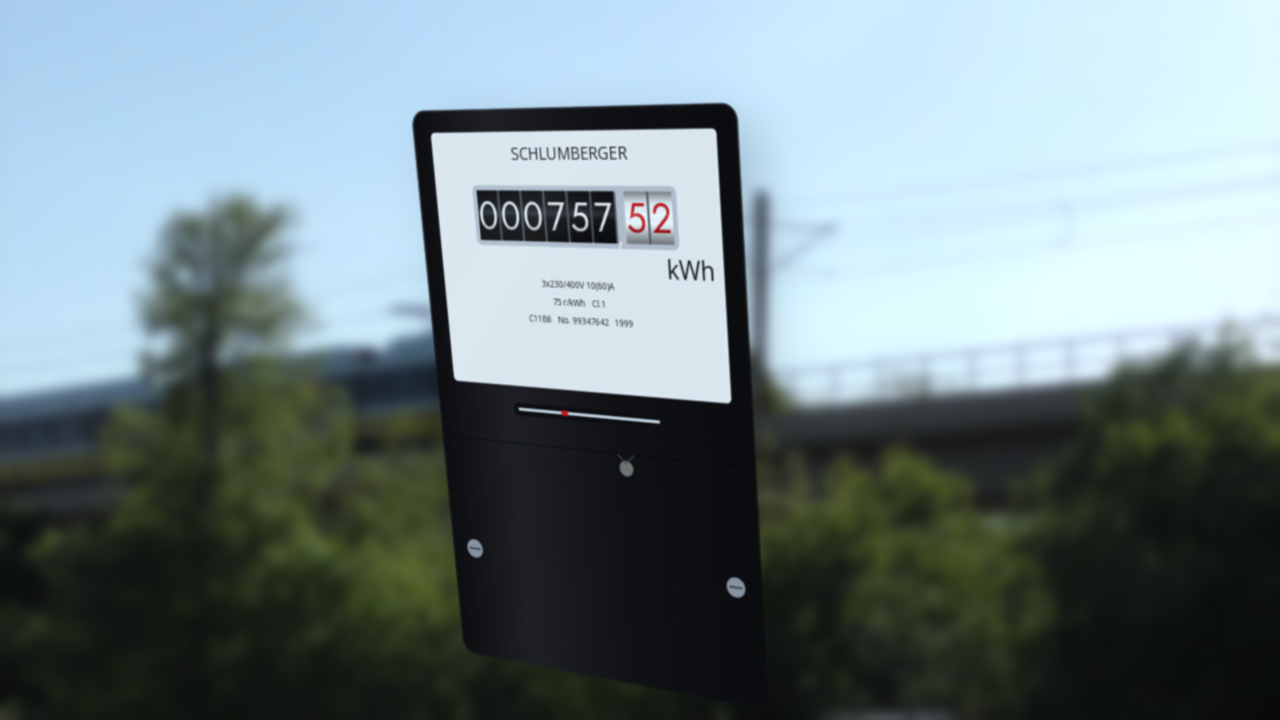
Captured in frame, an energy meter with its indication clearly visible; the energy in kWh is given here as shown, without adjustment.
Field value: 757.52 kWh
